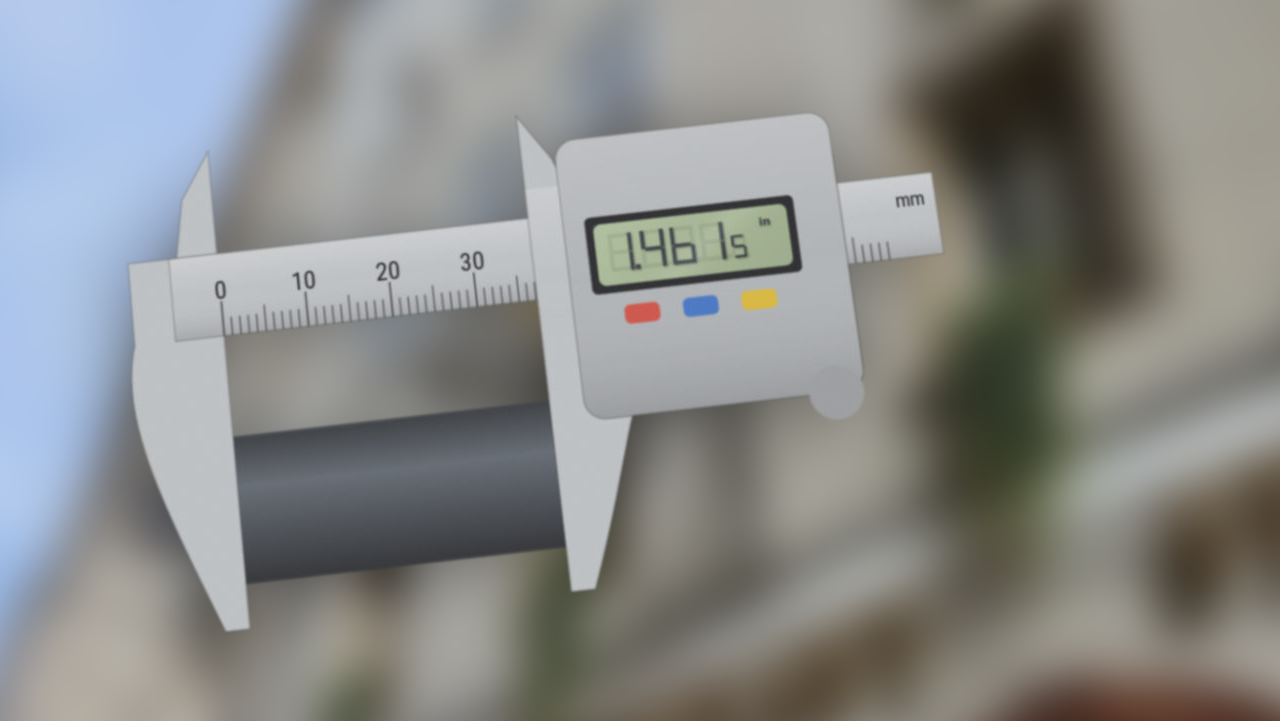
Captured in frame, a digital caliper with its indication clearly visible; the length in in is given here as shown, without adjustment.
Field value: 1.4615 in
